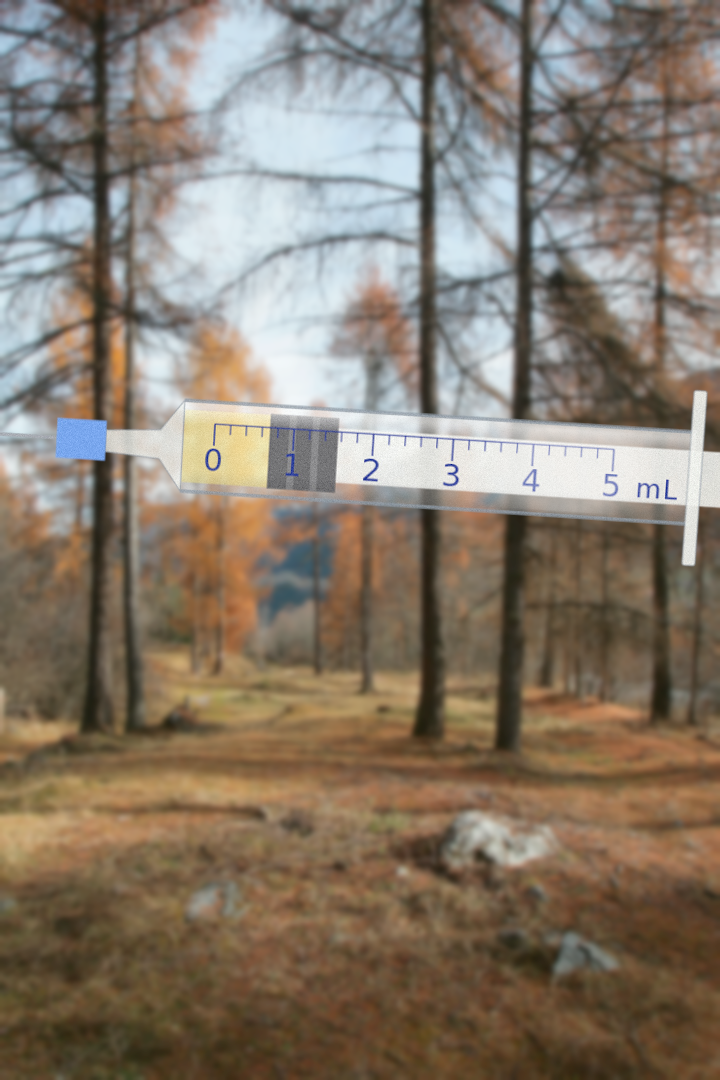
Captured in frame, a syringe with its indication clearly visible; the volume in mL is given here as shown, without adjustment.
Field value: 0.7 mL
